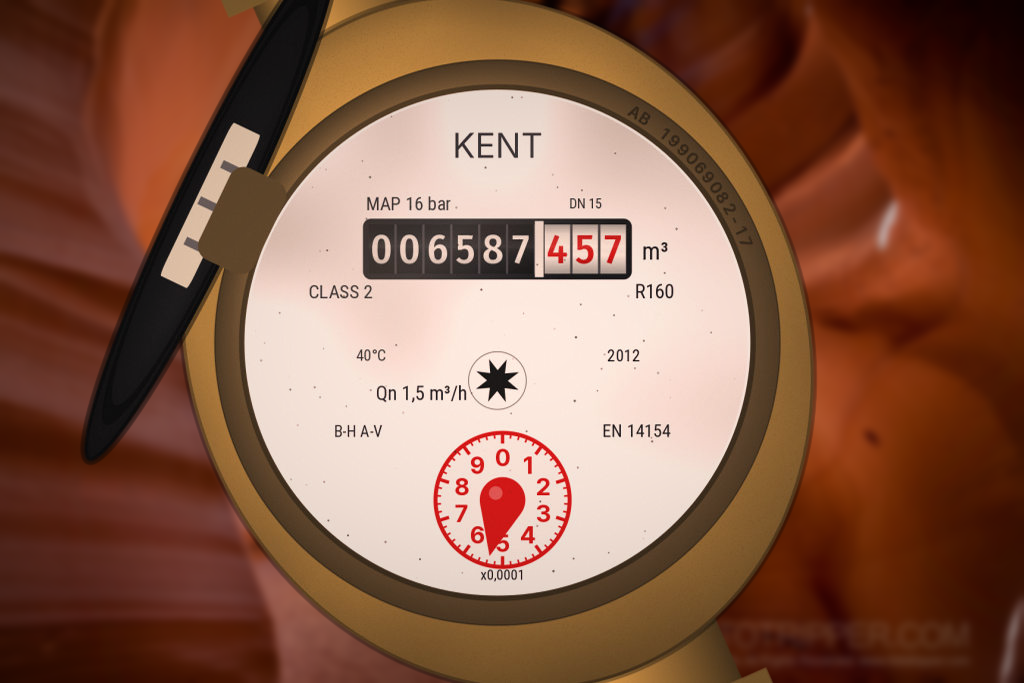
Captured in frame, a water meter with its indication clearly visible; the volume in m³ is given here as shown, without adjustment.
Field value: 6587.4575 m³
